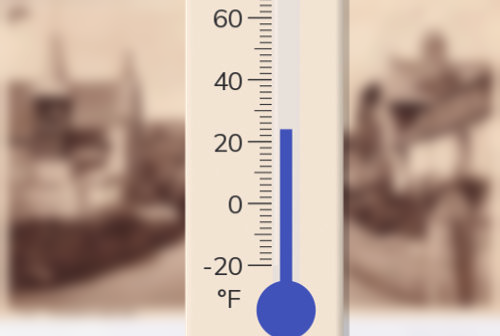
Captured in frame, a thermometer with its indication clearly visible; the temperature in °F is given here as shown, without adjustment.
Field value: 24 °F
